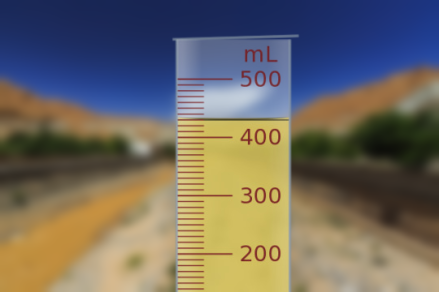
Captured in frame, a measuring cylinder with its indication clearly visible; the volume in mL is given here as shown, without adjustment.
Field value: 430 mL
